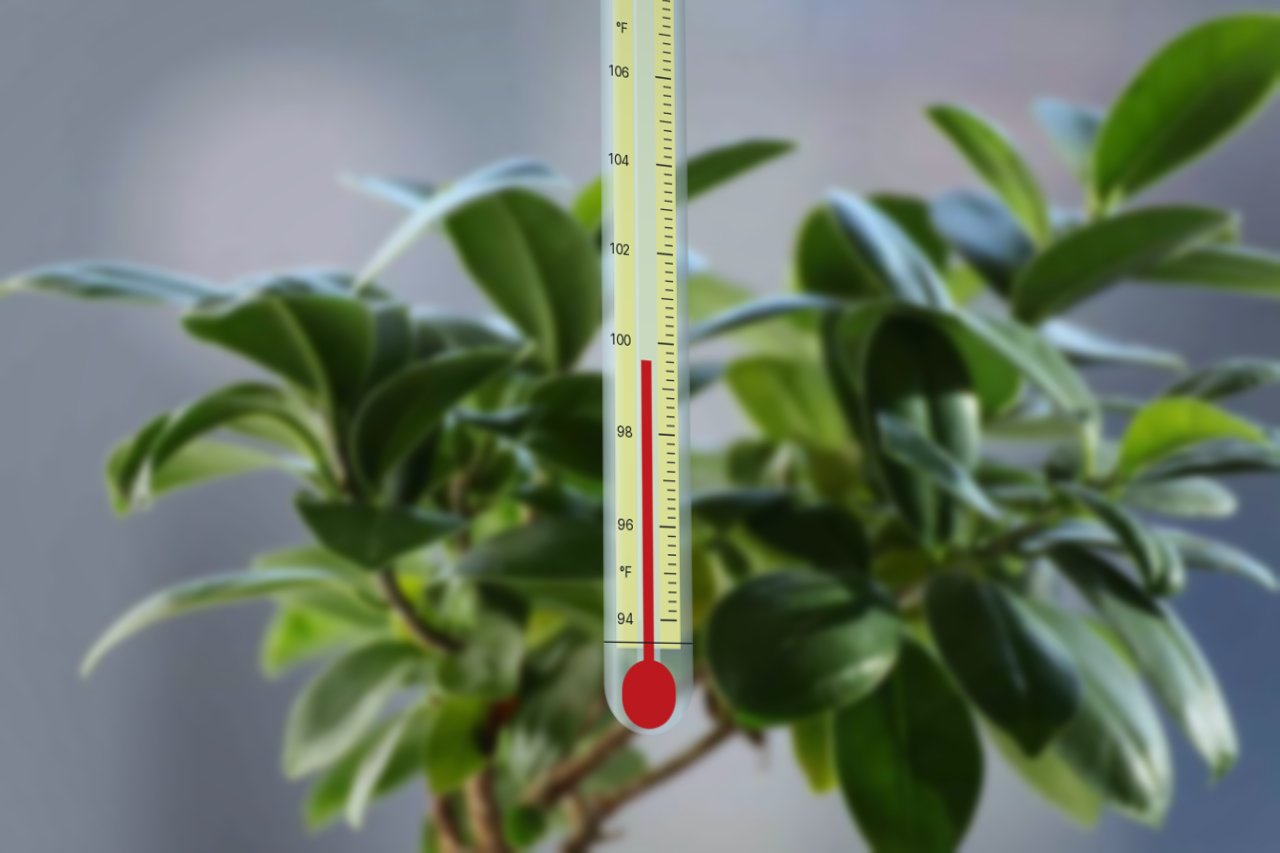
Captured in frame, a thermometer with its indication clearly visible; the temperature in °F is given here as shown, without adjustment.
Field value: 99.6 °F
